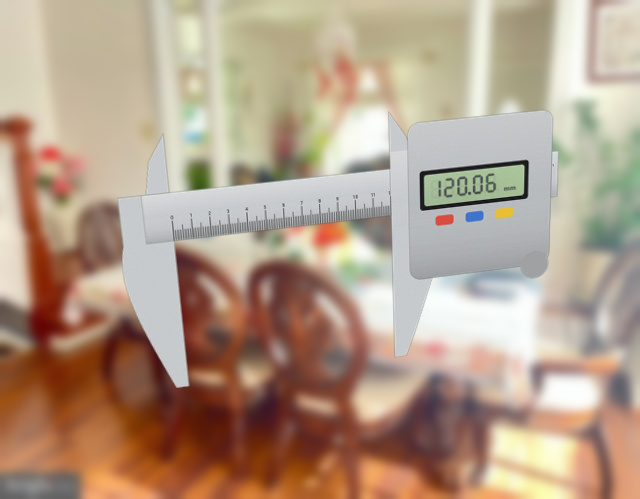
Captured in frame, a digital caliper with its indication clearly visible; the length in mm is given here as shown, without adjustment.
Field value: 120.06 mm
